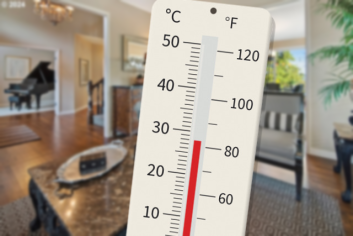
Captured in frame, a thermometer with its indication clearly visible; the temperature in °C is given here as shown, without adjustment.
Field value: 28 °C
